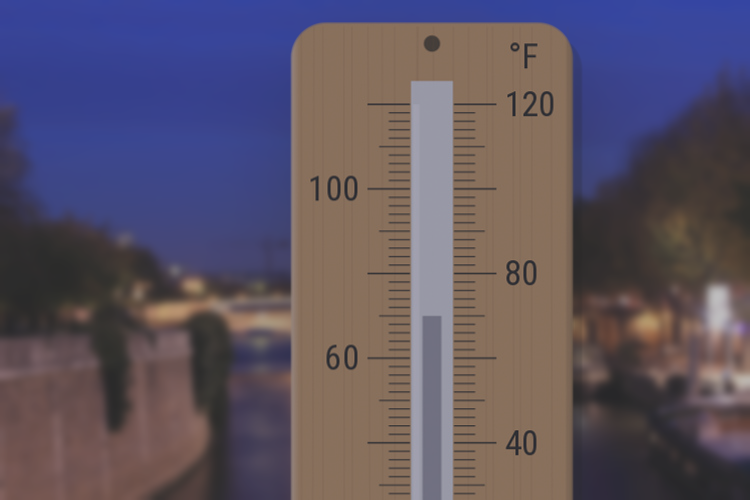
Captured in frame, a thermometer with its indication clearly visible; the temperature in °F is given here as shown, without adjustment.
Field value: 70 °F
